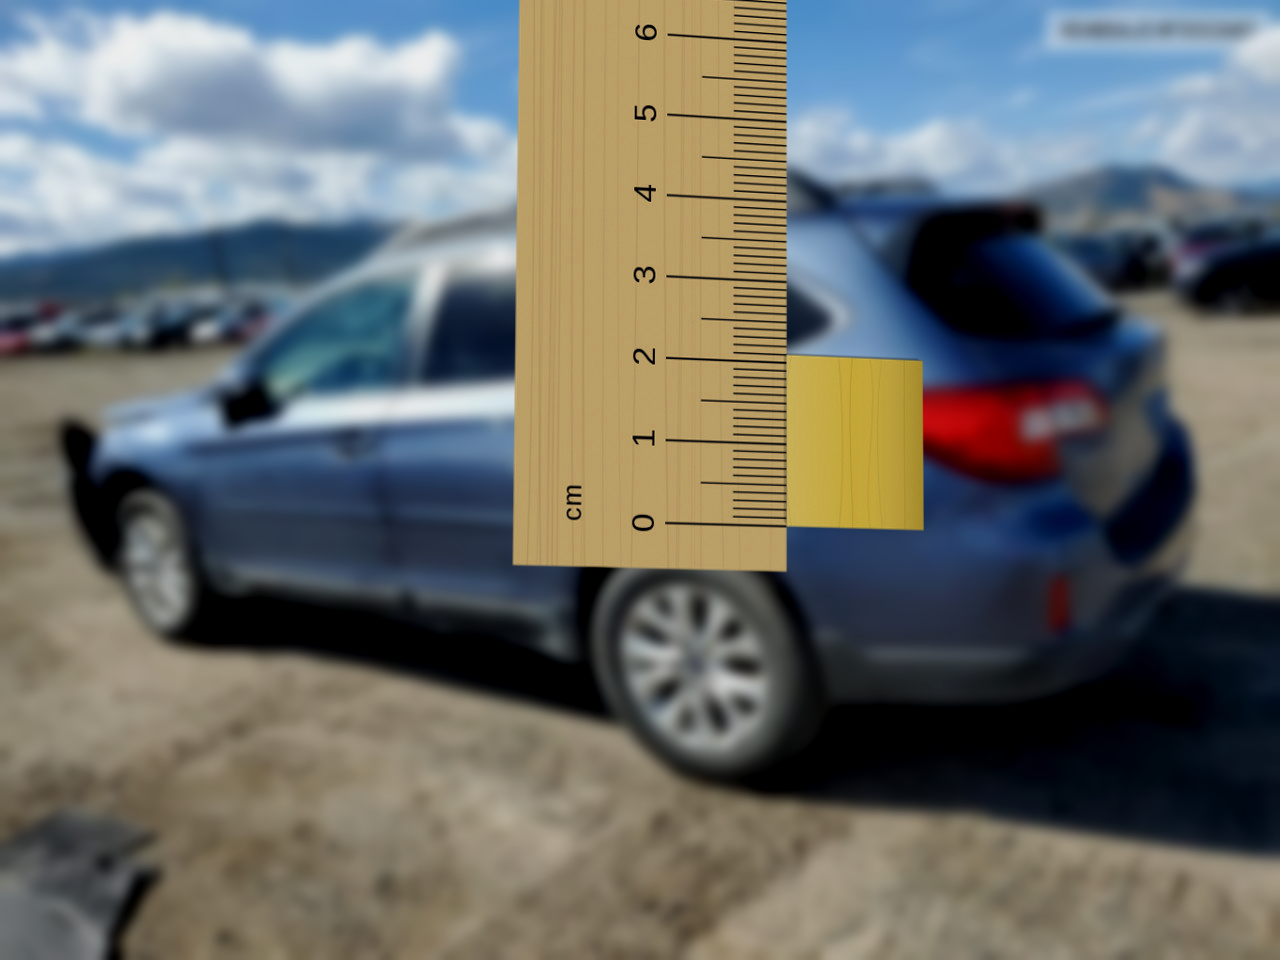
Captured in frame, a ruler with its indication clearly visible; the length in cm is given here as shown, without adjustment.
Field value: 2.1 cm
